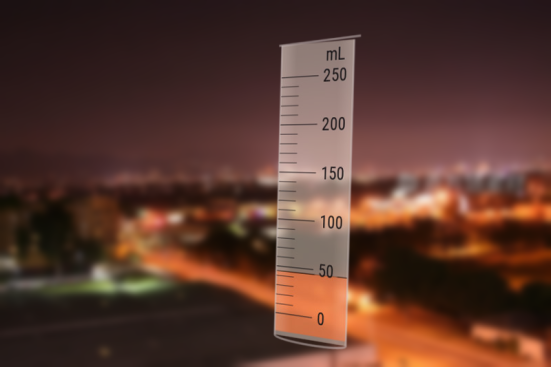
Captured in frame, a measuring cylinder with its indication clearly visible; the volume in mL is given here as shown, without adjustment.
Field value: 45 mL
